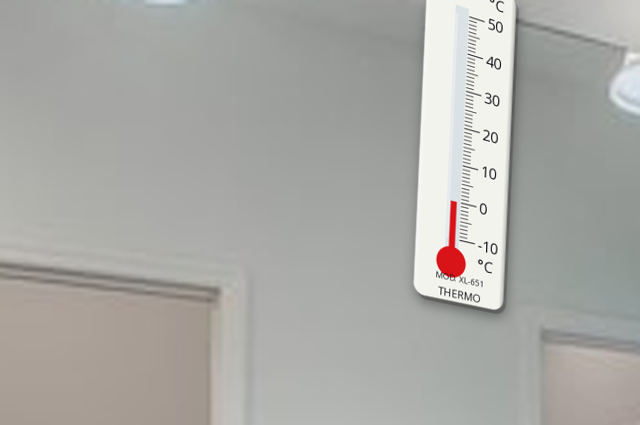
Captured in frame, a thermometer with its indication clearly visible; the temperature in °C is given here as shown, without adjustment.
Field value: 0 °C
